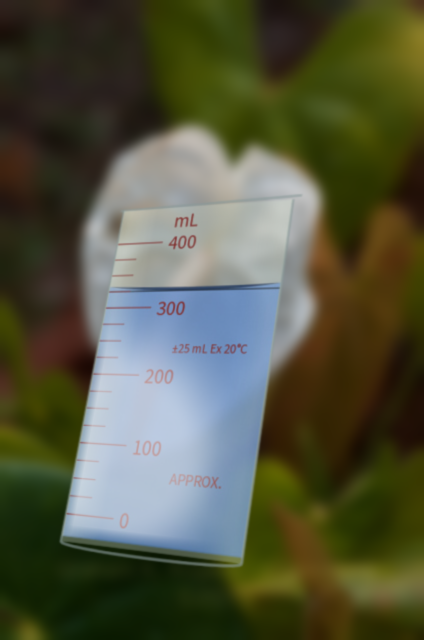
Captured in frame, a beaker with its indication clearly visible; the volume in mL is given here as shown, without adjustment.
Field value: 325 mL
